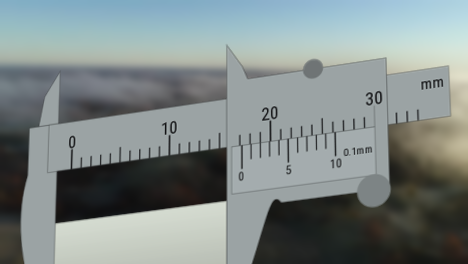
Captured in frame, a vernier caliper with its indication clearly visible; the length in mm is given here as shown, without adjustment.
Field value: 17.2 mm
